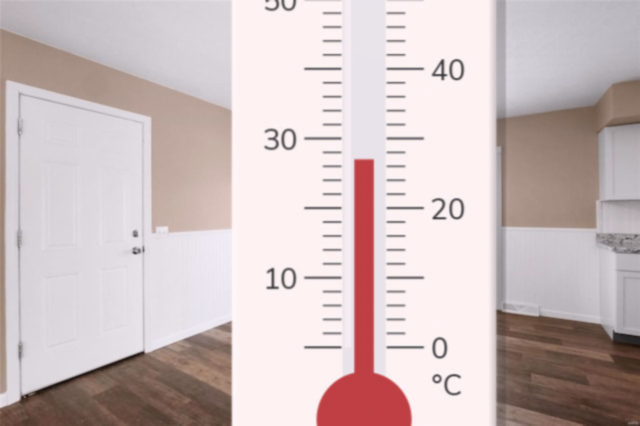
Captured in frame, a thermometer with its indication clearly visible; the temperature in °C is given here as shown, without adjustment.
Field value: 27 °C
